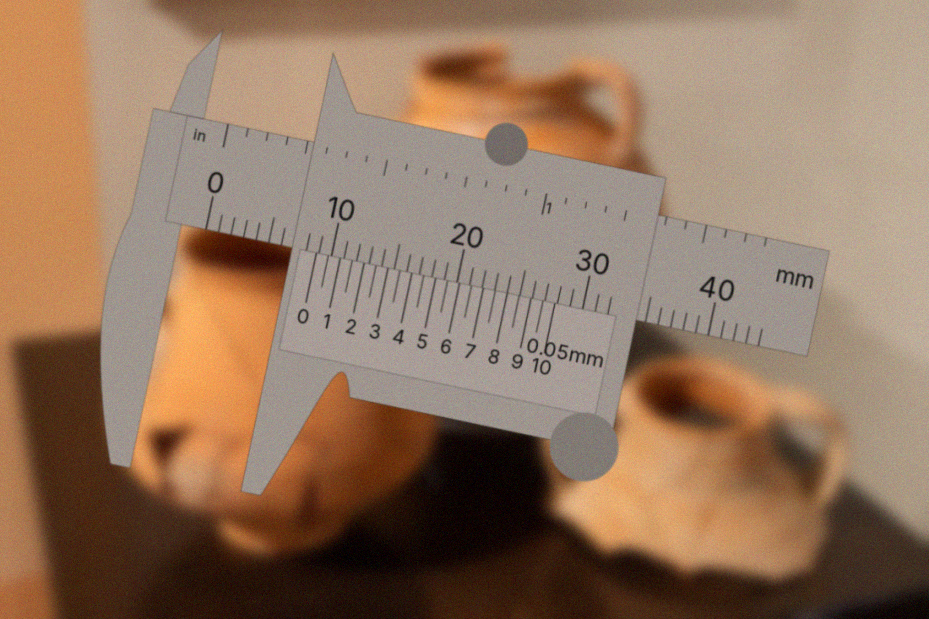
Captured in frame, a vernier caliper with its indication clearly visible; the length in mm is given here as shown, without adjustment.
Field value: 8.8 mm
